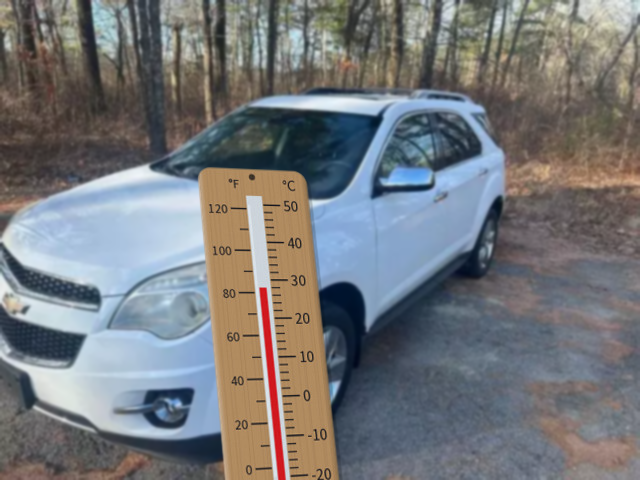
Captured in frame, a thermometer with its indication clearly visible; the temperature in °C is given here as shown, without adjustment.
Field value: 28 °C
